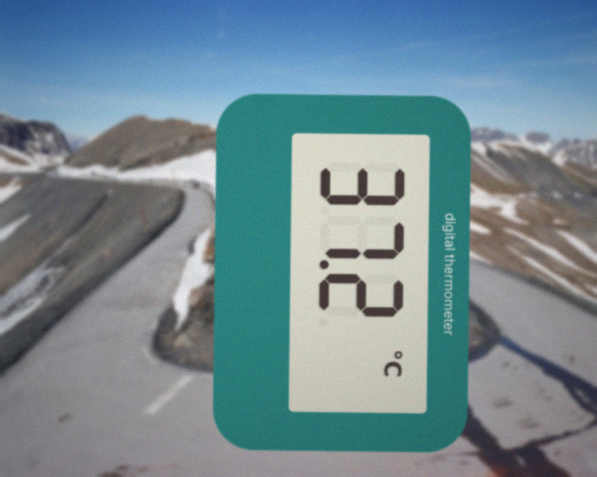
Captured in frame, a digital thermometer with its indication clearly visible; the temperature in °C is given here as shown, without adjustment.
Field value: 37.2 °C
